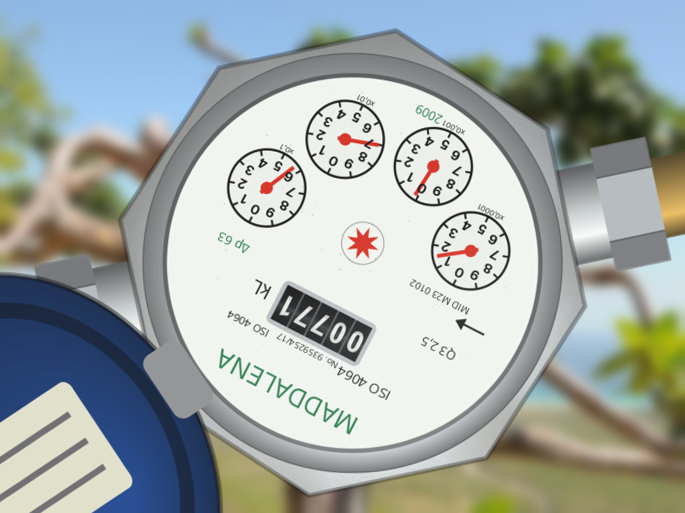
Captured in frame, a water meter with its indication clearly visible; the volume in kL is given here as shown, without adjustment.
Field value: 771.5701 kL
